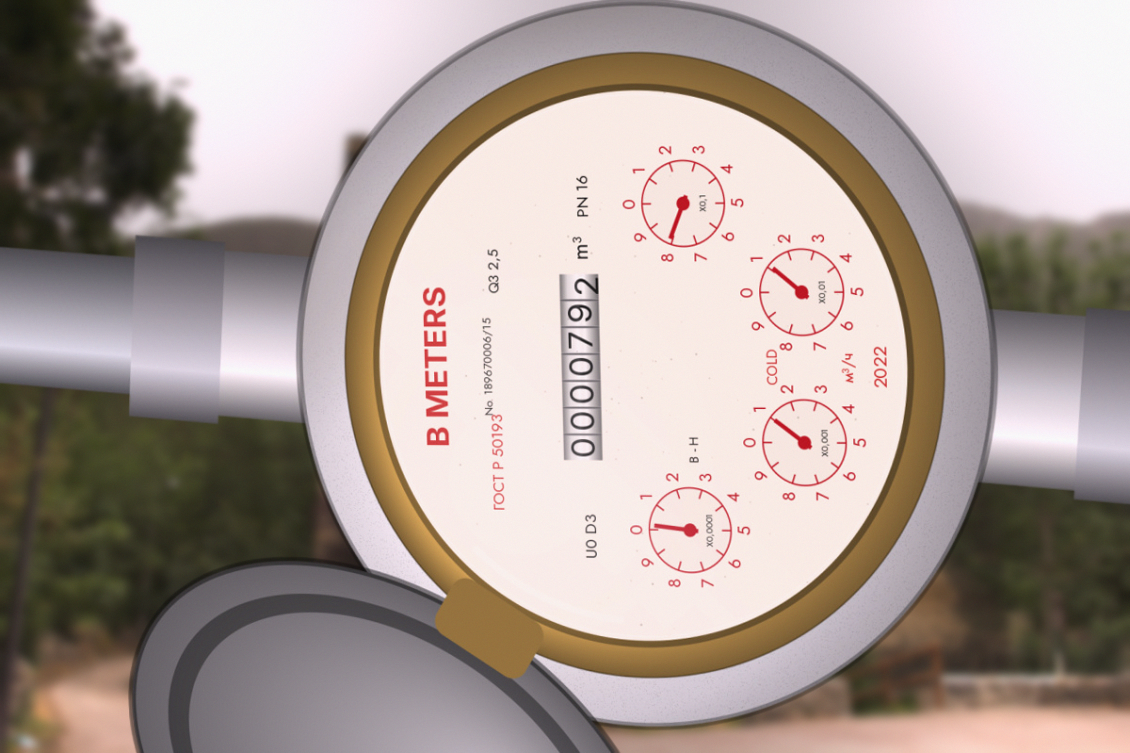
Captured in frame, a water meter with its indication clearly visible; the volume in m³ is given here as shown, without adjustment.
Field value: 791.8110 m³
